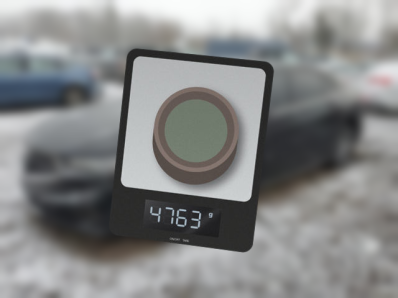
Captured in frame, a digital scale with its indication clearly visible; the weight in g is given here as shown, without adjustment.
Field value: 4763 g
